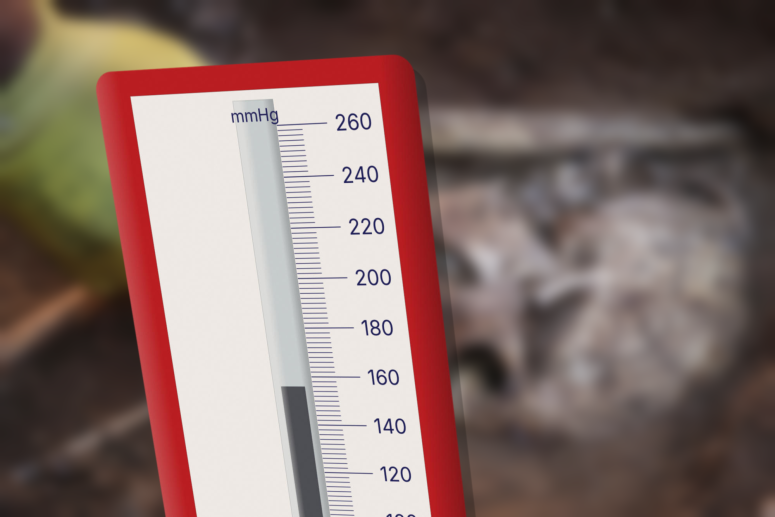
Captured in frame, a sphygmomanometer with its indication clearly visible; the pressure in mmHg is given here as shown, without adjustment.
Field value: 156 mmHg
